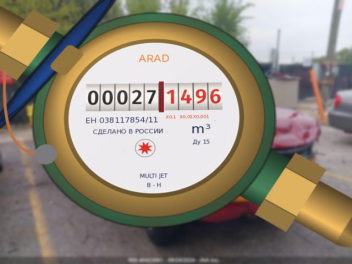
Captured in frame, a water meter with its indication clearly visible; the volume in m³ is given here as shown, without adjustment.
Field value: 27.1496 m³
